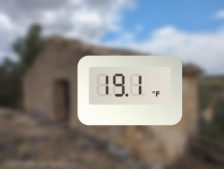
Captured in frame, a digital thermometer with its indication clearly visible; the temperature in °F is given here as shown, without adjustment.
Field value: 19.1 °F
